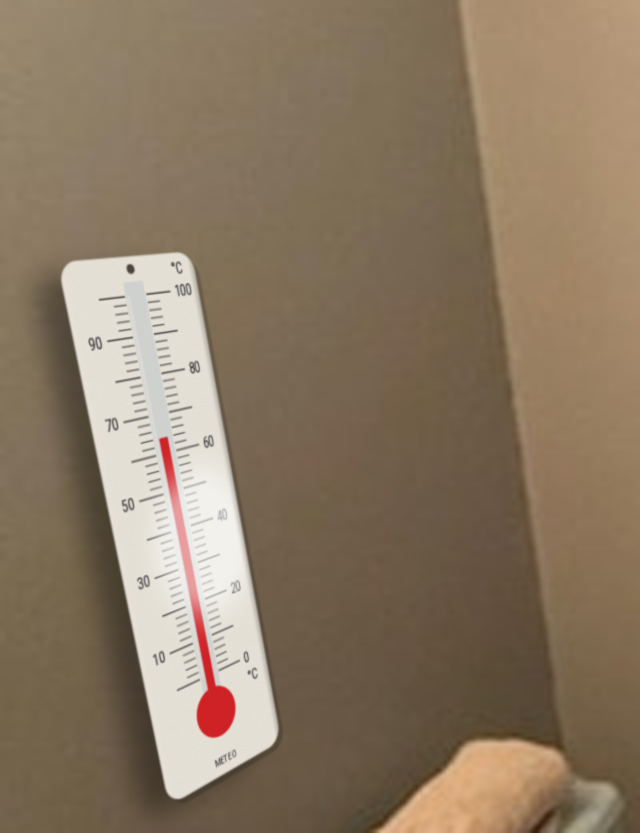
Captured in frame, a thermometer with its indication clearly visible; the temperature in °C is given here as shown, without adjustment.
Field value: 64 °C
